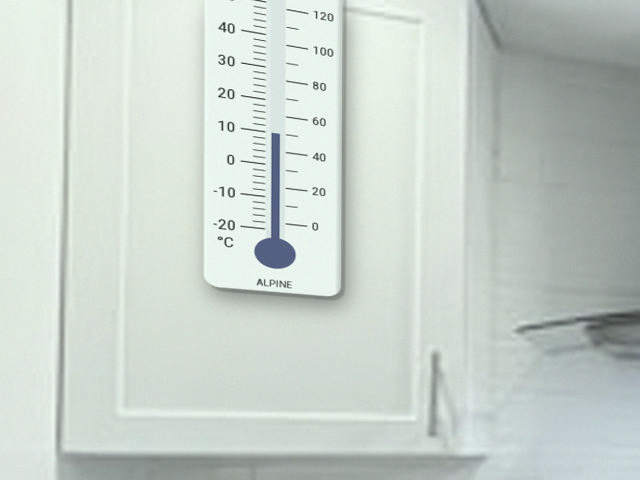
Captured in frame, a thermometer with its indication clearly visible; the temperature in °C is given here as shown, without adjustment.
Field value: 10 °C
